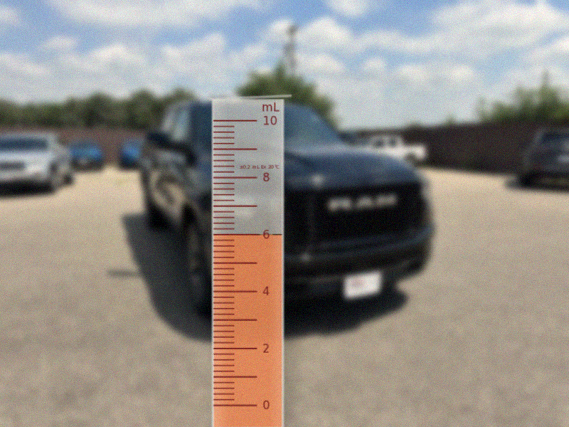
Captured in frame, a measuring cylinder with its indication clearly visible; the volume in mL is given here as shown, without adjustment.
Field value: 6 mL
